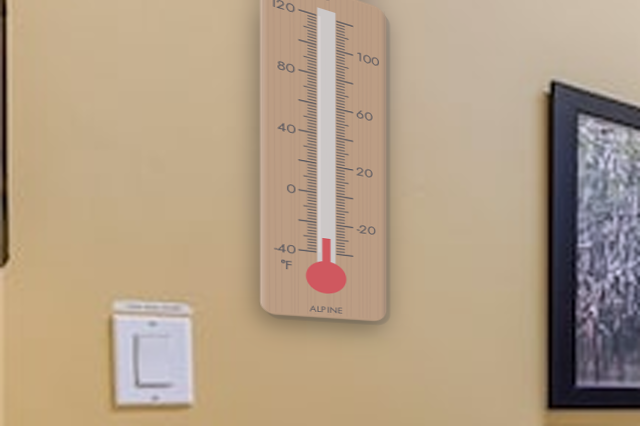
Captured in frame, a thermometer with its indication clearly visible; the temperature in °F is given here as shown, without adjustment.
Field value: -30 °F
